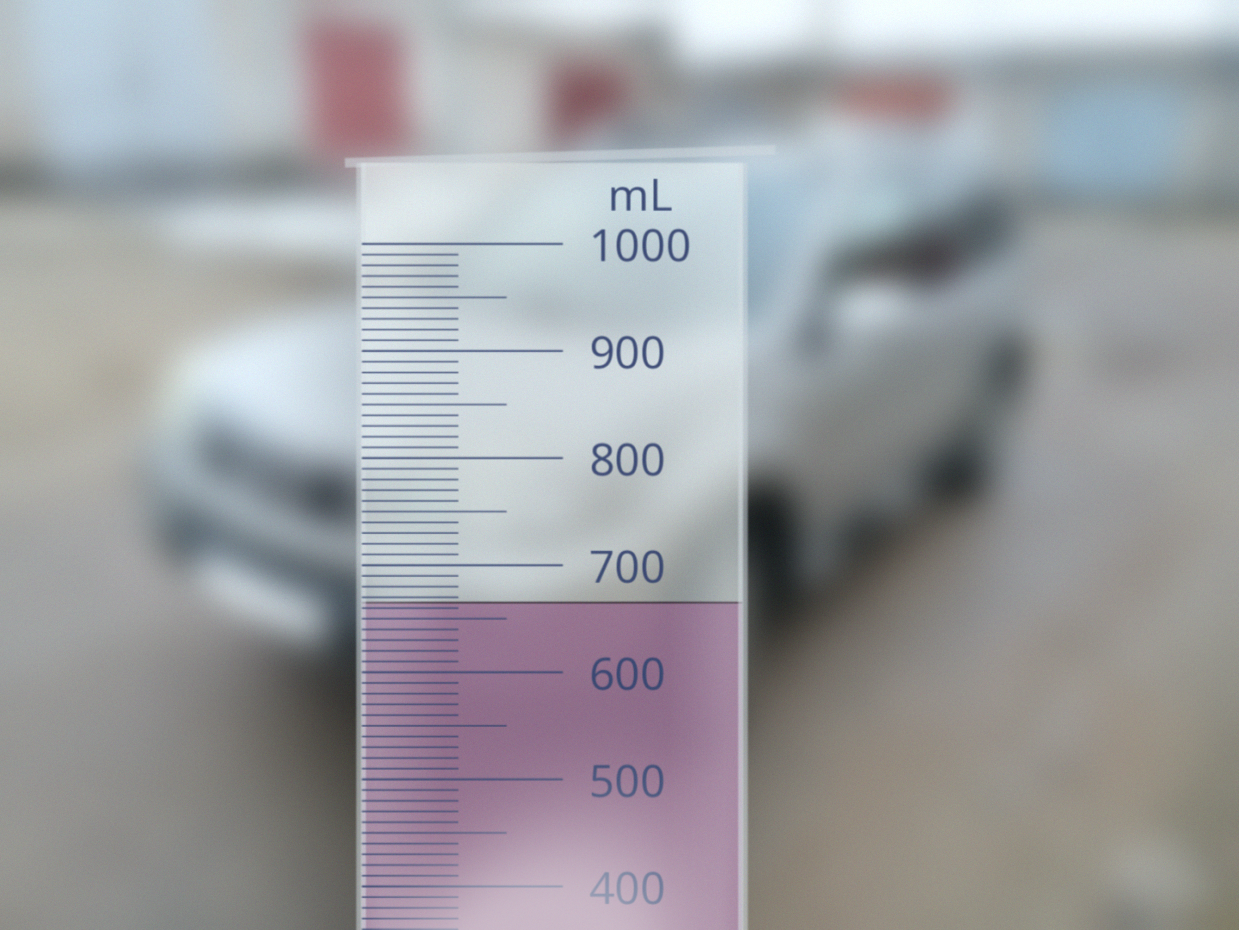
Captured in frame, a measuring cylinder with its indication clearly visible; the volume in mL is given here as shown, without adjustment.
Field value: 665 mL
